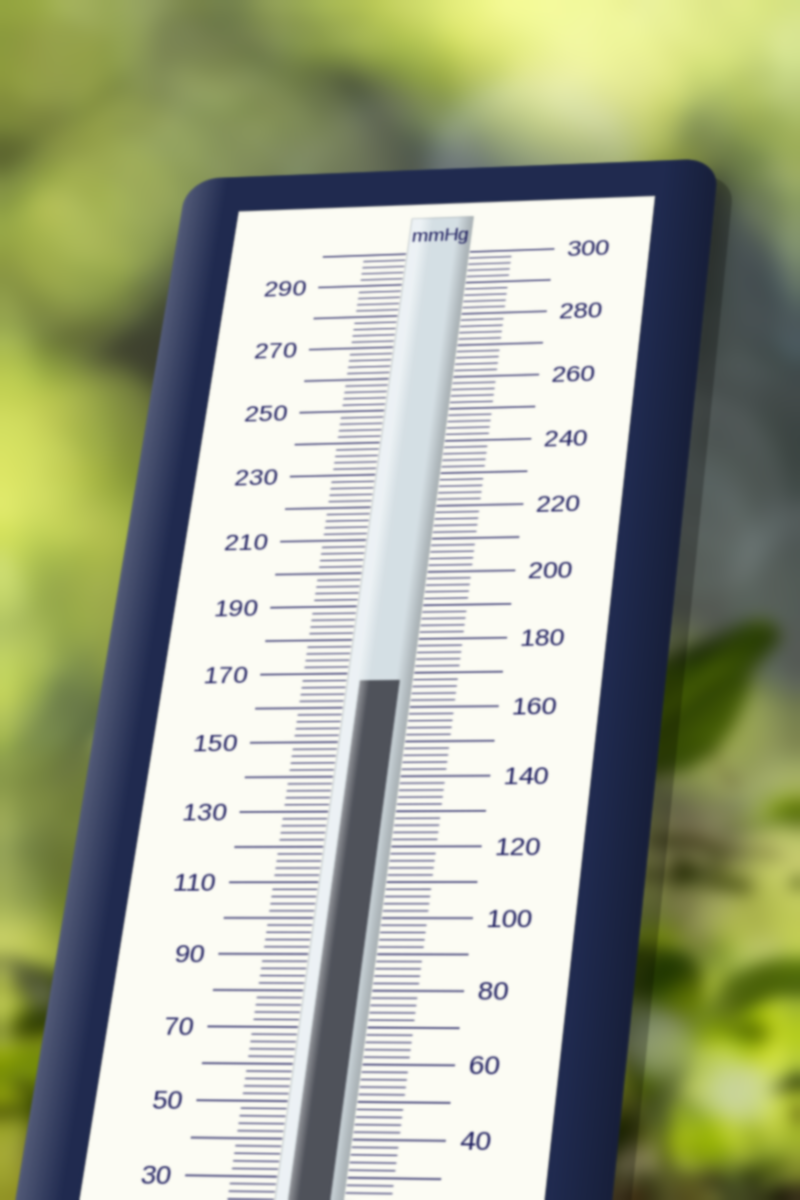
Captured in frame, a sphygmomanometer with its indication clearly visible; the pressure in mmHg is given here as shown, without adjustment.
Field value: 168 mmHg
